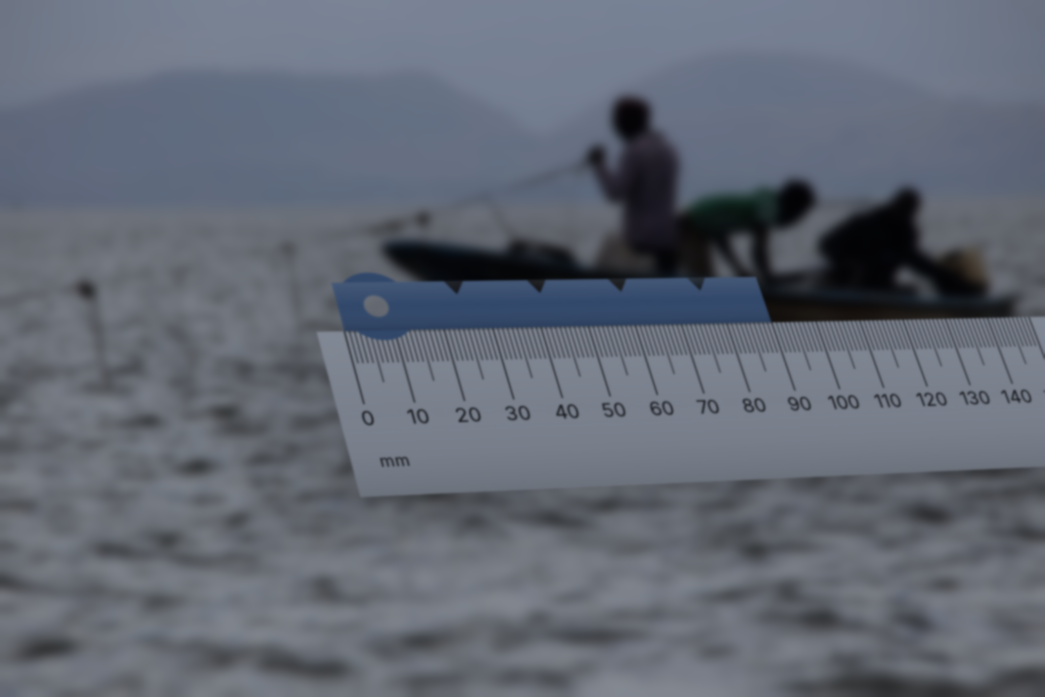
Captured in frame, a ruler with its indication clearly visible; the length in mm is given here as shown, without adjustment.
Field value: 90 mm
